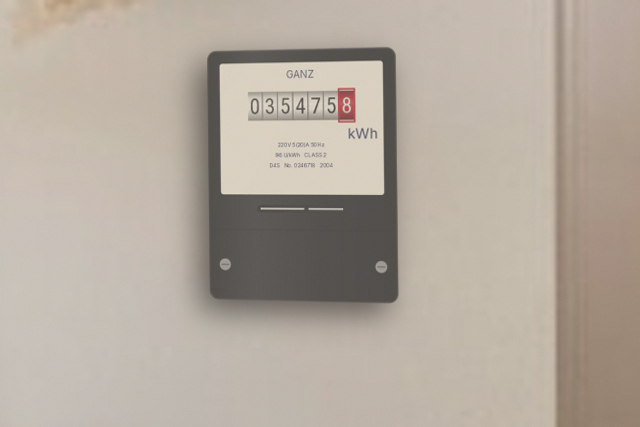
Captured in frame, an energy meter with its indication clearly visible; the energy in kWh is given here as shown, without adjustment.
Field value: 35475.8 kWh
